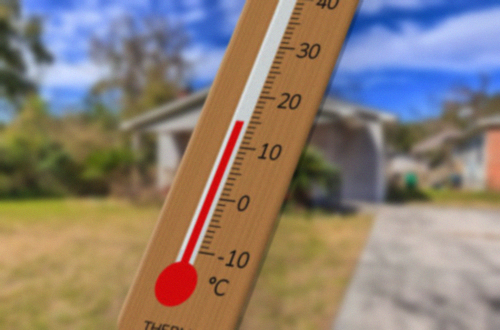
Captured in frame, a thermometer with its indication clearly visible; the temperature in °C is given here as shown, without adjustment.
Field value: 15 °C
